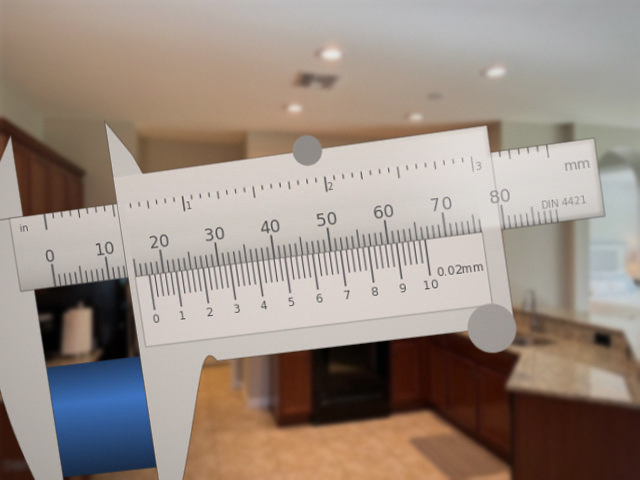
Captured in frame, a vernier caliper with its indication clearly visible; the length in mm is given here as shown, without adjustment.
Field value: 17.4 mm
